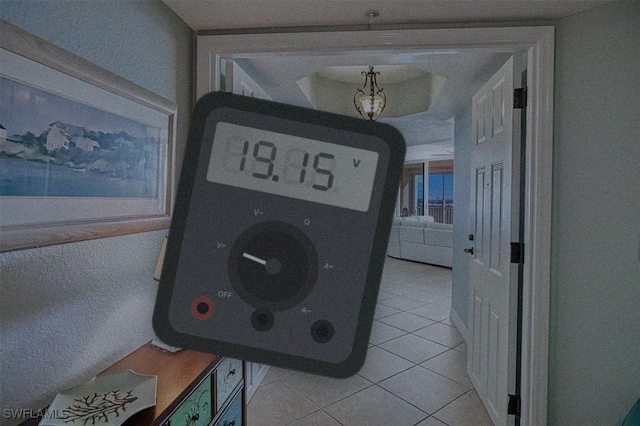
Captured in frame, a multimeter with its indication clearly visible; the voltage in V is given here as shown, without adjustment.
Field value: 19.15 V
